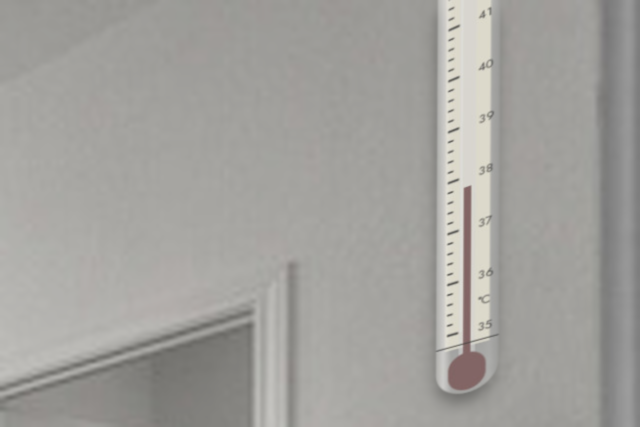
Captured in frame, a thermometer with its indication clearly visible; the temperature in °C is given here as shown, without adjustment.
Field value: 37.8 °C
